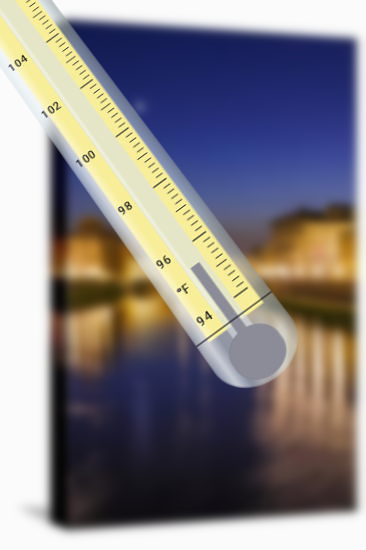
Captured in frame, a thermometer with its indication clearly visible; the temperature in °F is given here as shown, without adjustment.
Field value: 95.4 °F
